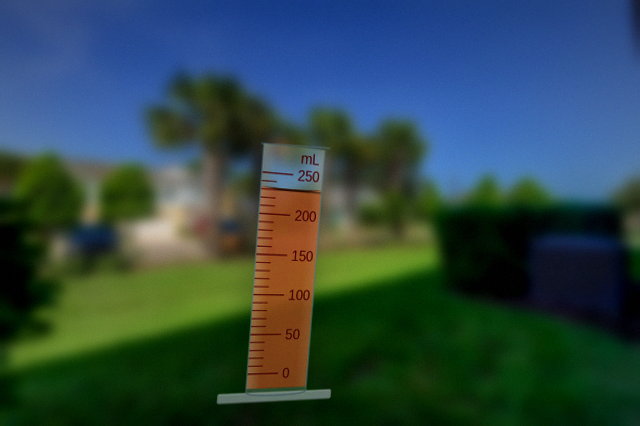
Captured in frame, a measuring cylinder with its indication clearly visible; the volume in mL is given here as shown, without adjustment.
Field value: 230 mL
